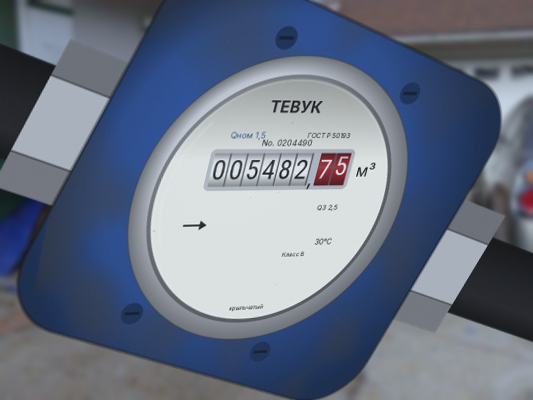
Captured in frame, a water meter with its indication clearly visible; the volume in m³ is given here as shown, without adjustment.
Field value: 5482.75 m³
